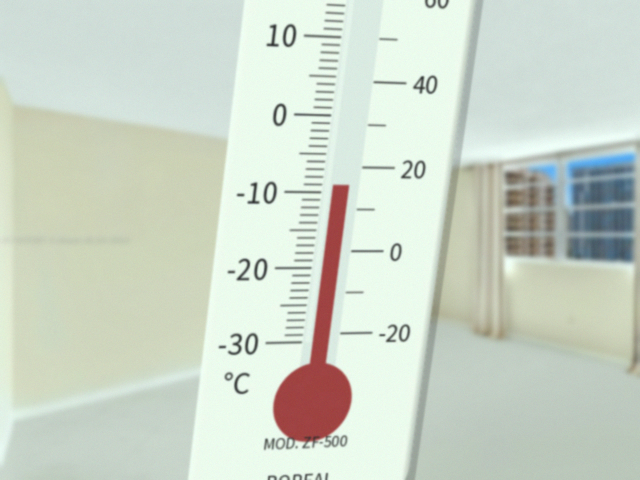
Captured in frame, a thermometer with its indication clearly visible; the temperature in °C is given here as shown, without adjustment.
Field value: -9 °C
